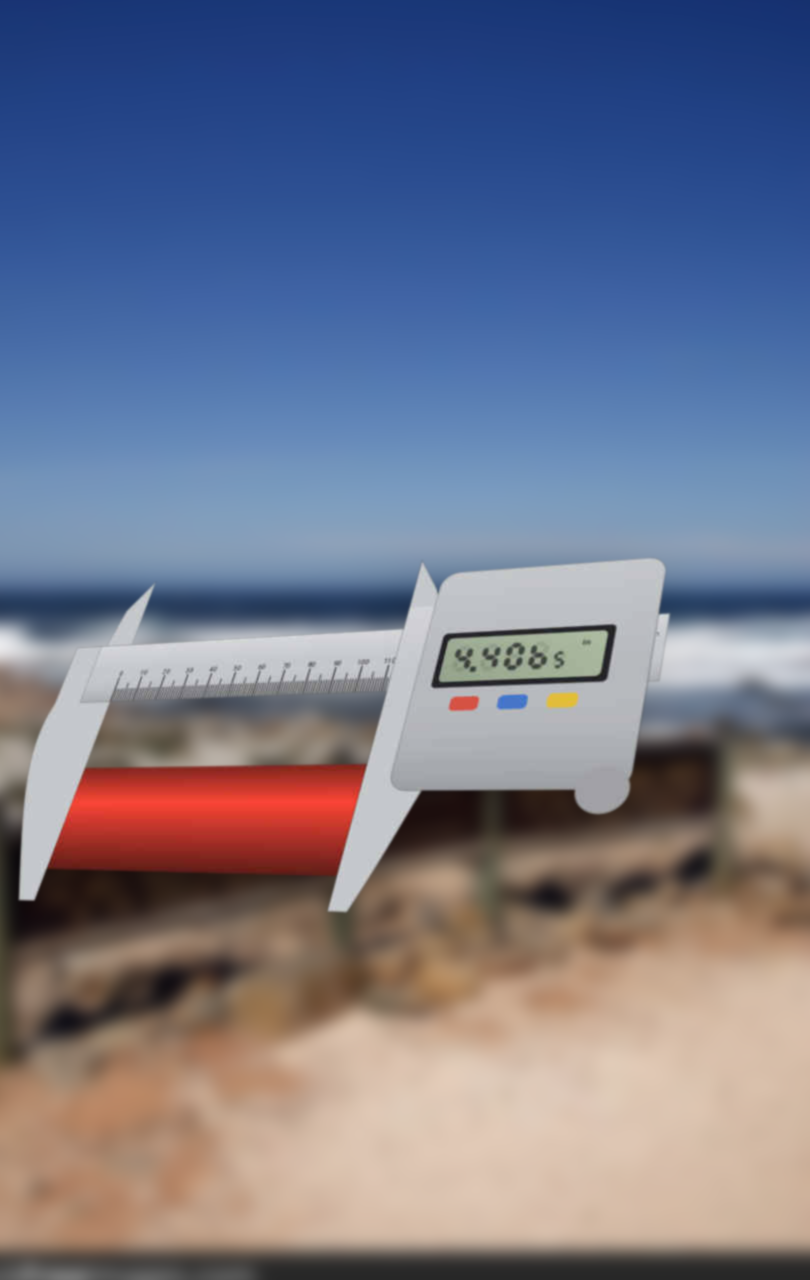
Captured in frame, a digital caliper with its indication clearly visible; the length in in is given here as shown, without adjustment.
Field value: 4.4065 in
